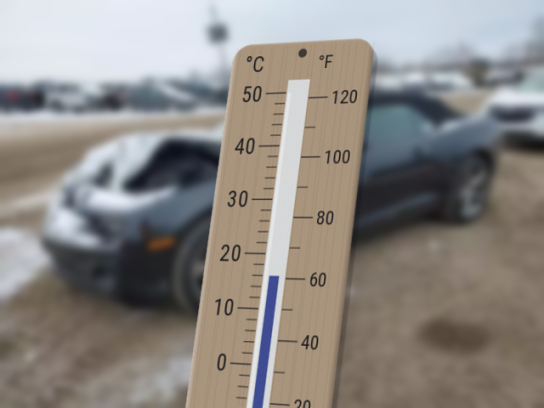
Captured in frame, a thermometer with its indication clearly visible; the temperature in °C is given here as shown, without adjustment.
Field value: 16 °C
